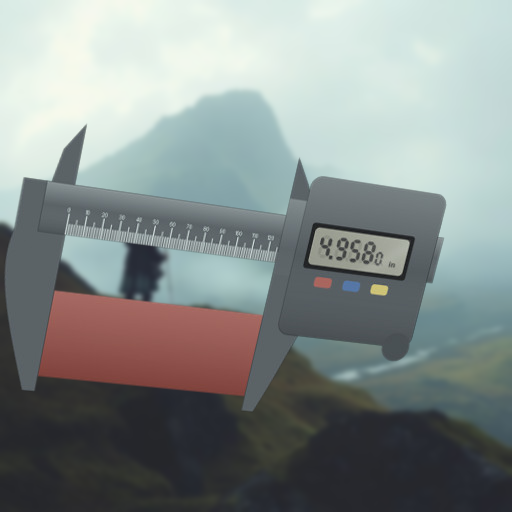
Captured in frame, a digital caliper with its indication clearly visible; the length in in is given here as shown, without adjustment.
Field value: 4.9580 in
